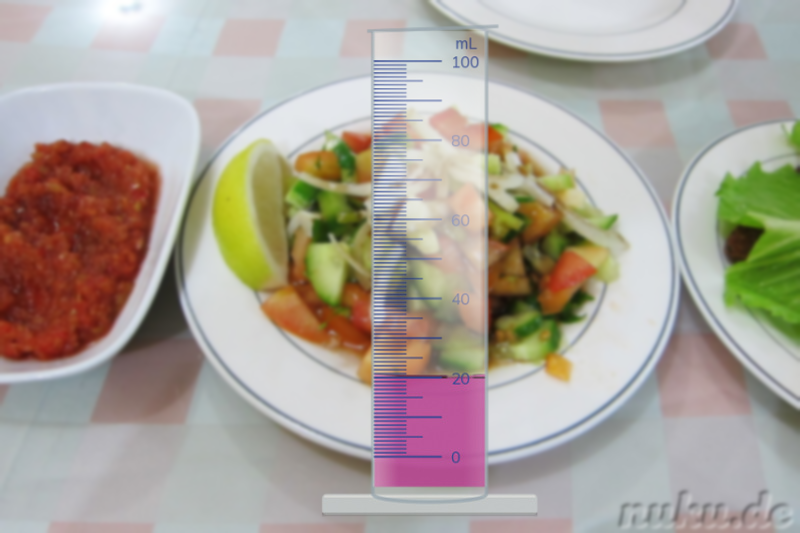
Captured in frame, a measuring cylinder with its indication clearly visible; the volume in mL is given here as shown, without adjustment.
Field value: 20 mL
